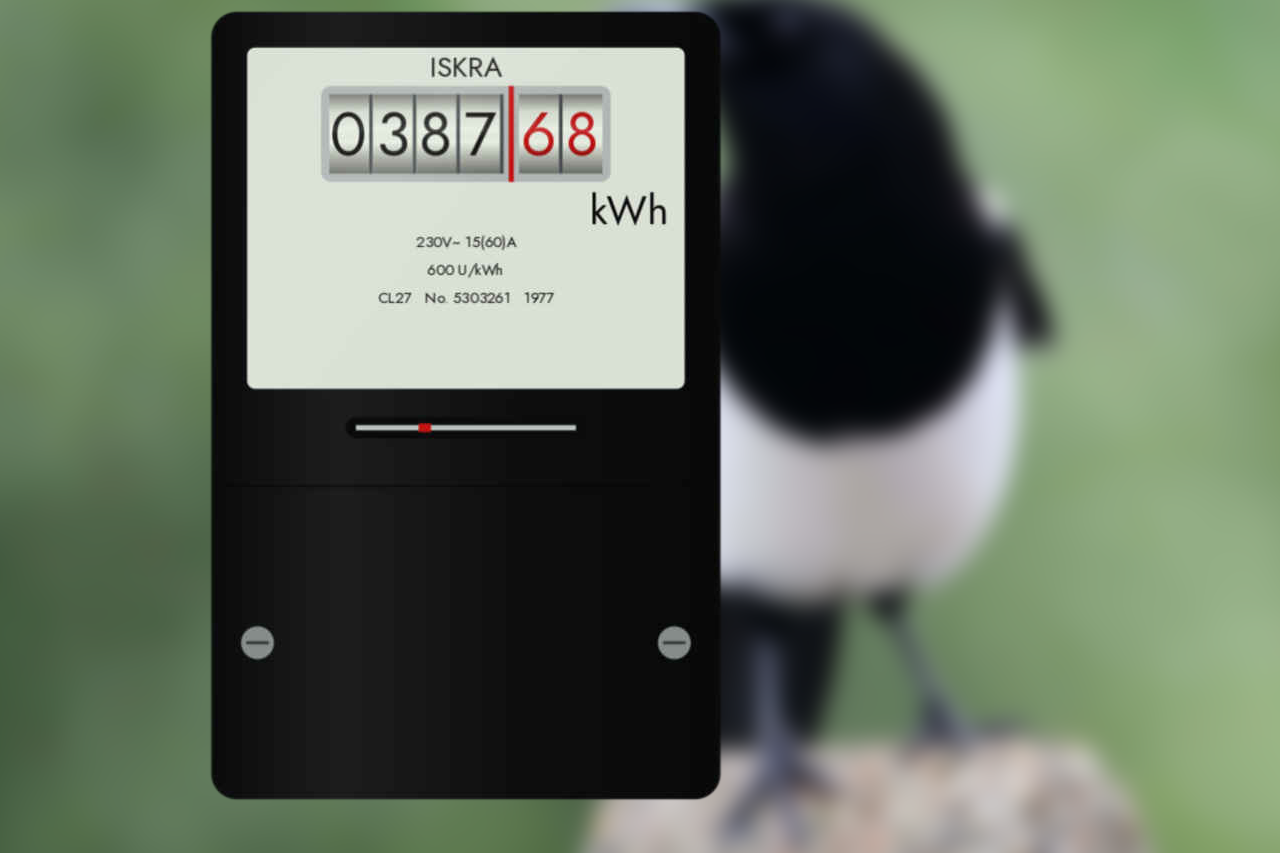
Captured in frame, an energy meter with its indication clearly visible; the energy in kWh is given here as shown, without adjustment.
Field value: 387.68 kWh
